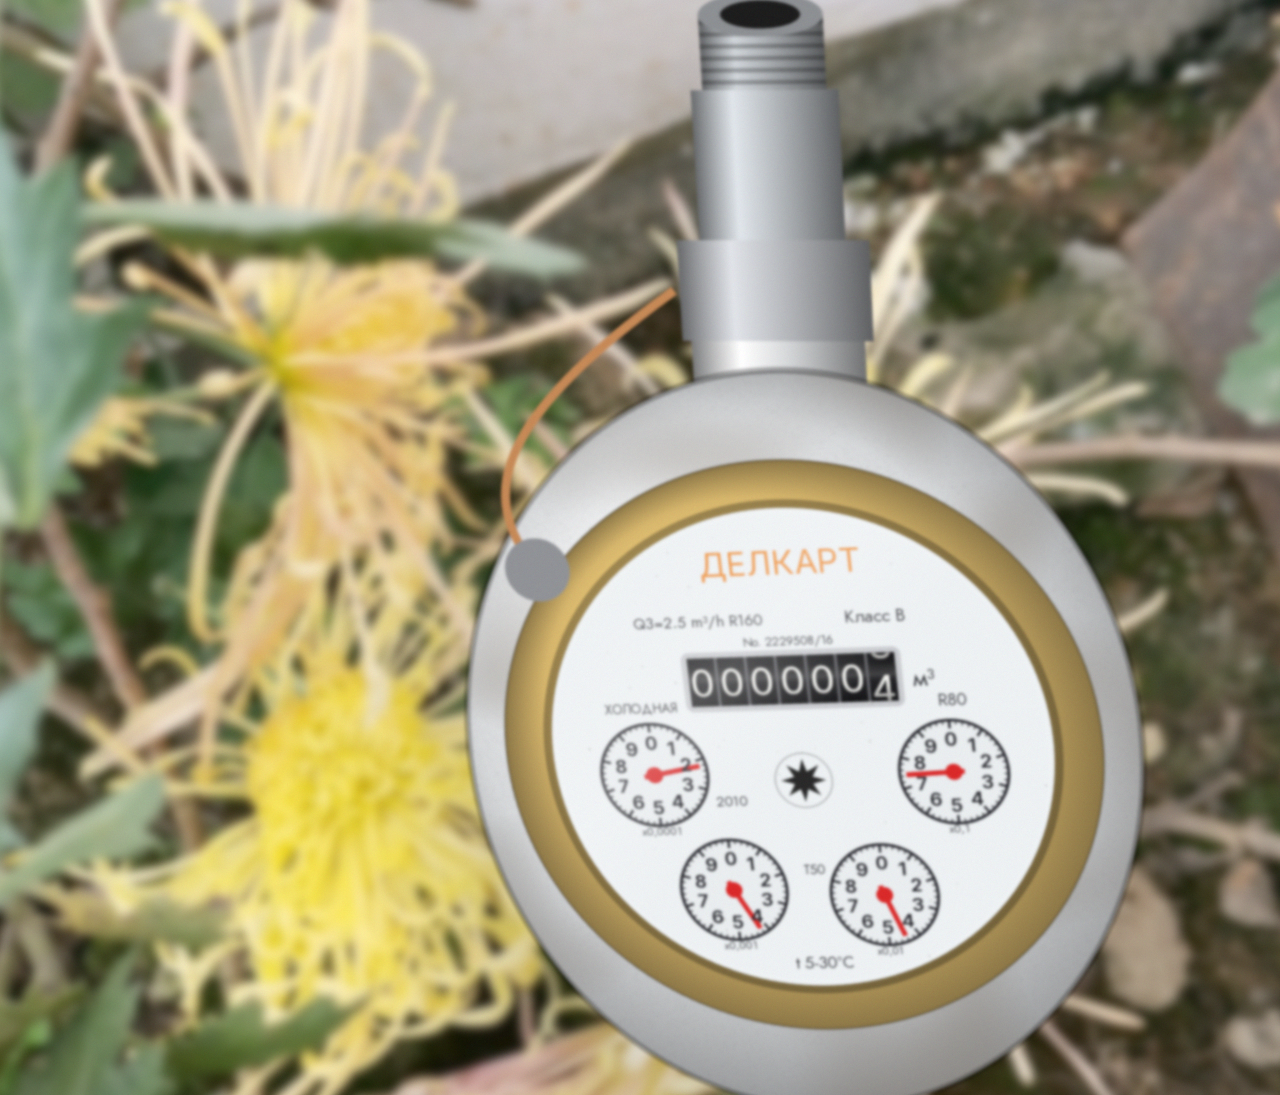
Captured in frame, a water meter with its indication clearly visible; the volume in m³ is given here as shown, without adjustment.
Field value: 3.7442 m³
